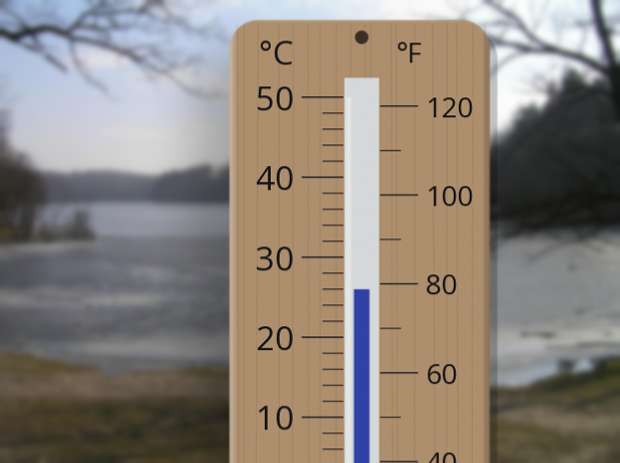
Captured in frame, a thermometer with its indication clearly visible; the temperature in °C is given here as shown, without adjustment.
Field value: 26 °C
